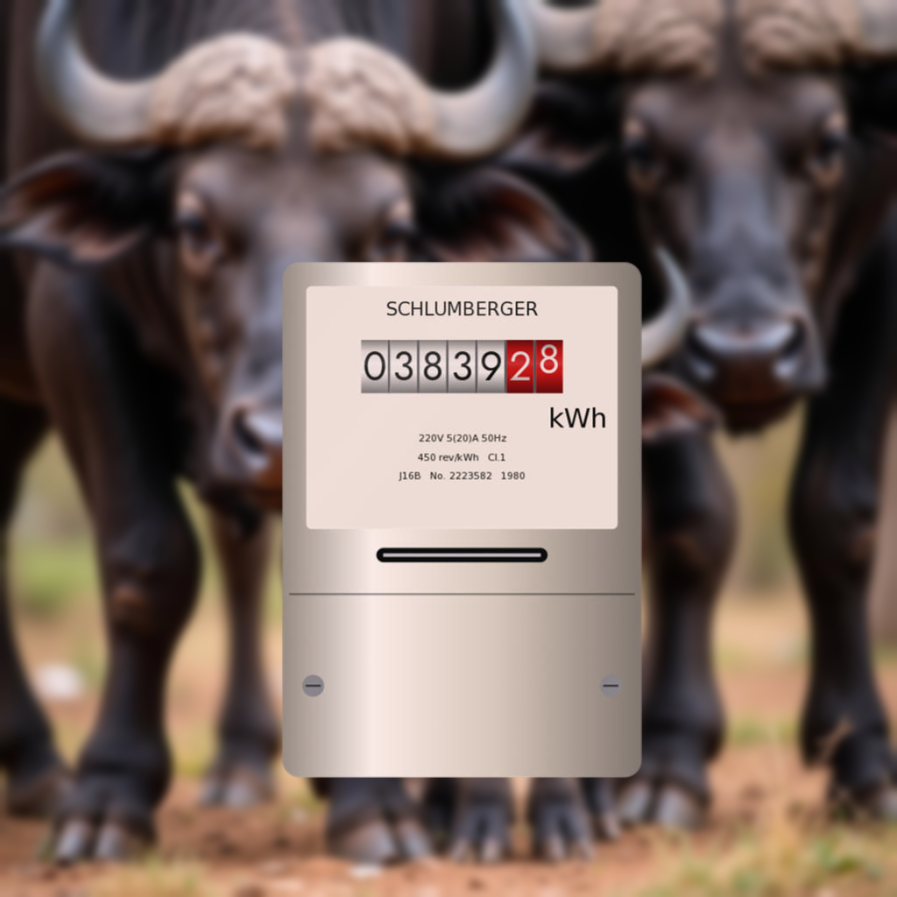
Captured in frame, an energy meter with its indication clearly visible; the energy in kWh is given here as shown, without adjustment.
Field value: 3839.28 kWh
